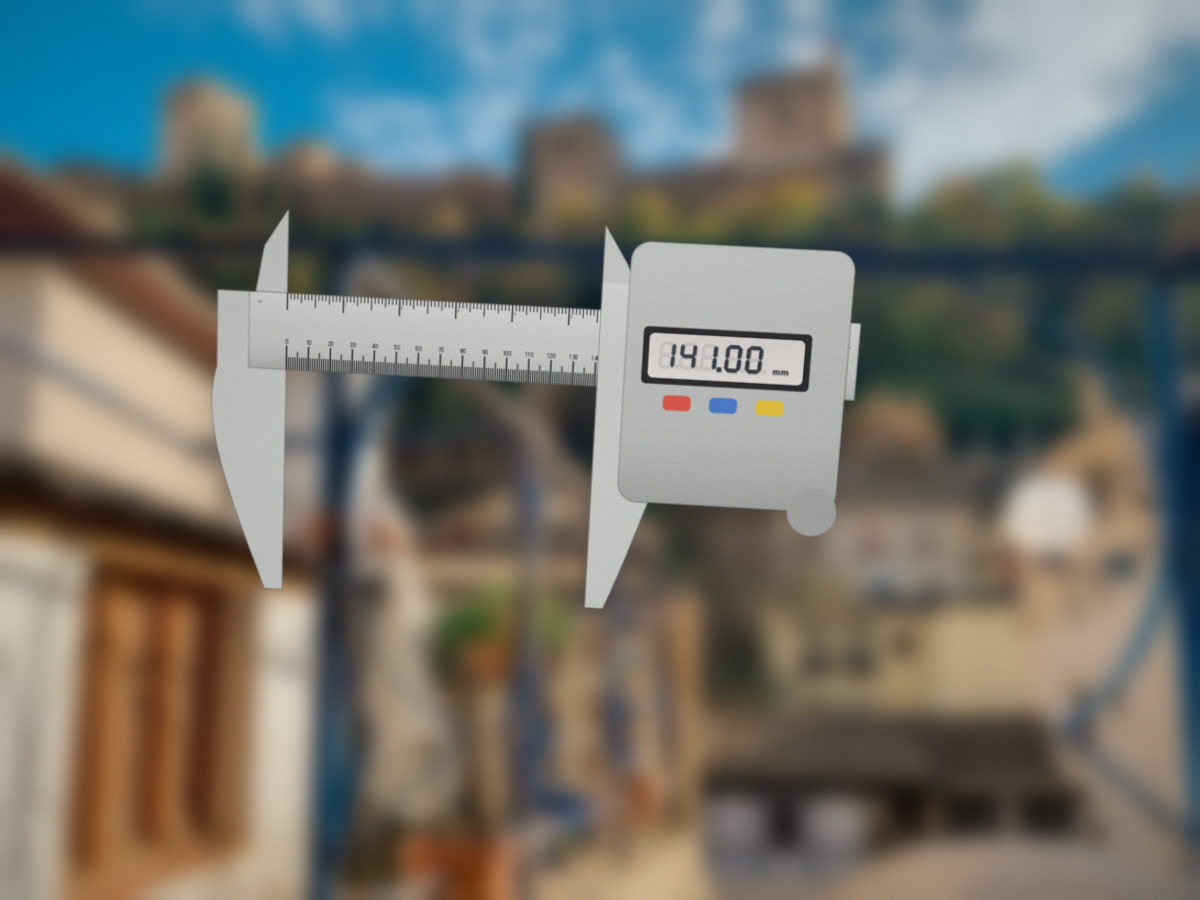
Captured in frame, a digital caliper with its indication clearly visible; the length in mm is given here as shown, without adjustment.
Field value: 141.00 mm
